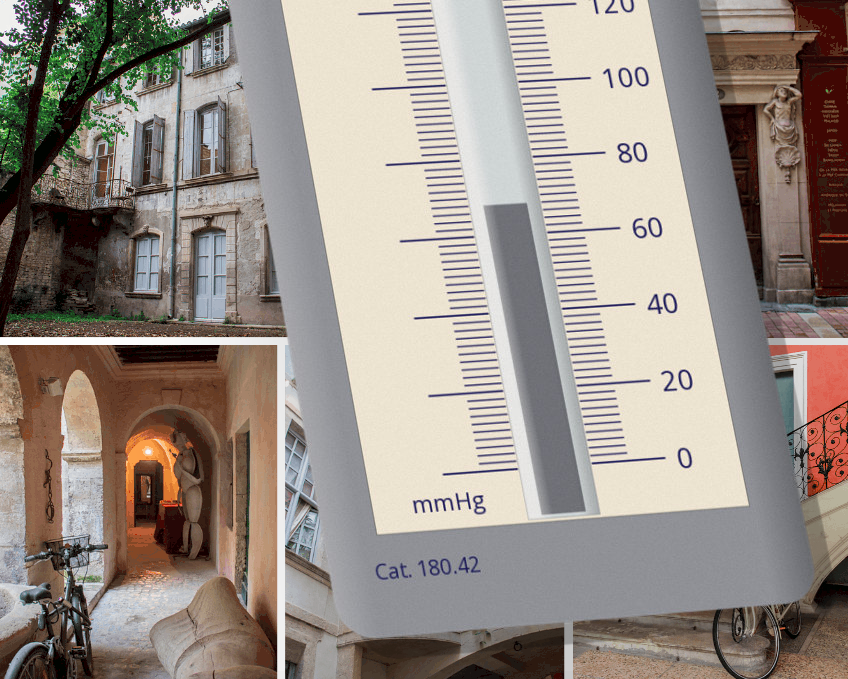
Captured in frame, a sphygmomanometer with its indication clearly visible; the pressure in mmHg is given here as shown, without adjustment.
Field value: 68 mmHg
